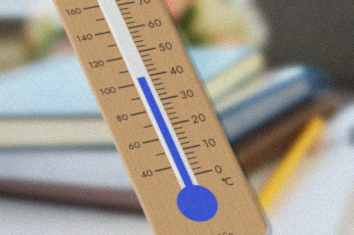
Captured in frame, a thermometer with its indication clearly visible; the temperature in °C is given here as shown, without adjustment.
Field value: 40 °C
